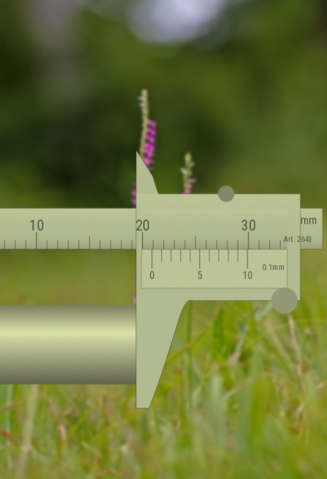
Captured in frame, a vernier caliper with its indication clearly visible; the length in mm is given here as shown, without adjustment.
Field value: 20.9 mm
